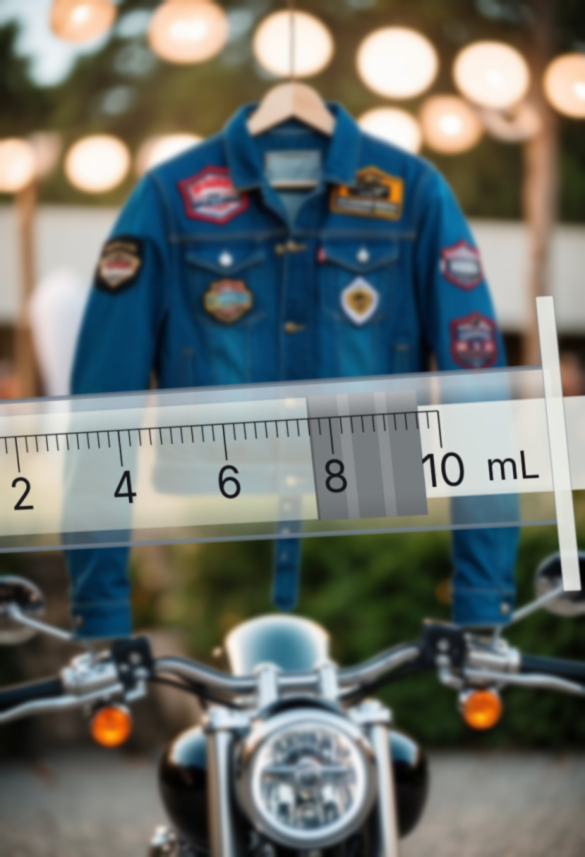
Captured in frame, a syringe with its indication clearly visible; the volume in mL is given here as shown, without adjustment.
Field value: 7.6 mL
